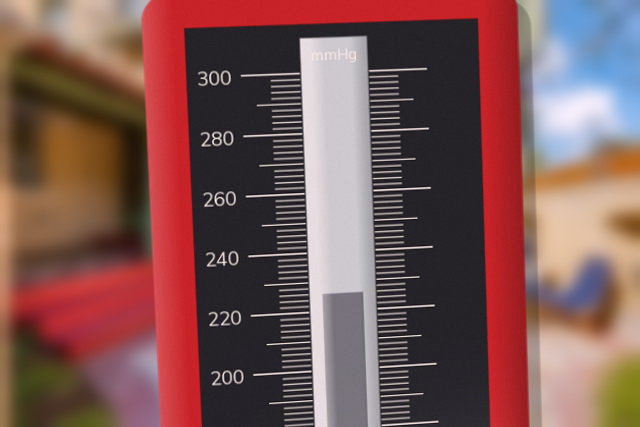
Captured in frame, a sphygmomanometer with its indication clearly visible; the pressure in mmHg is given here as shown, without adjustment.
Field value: 226 mmHg
